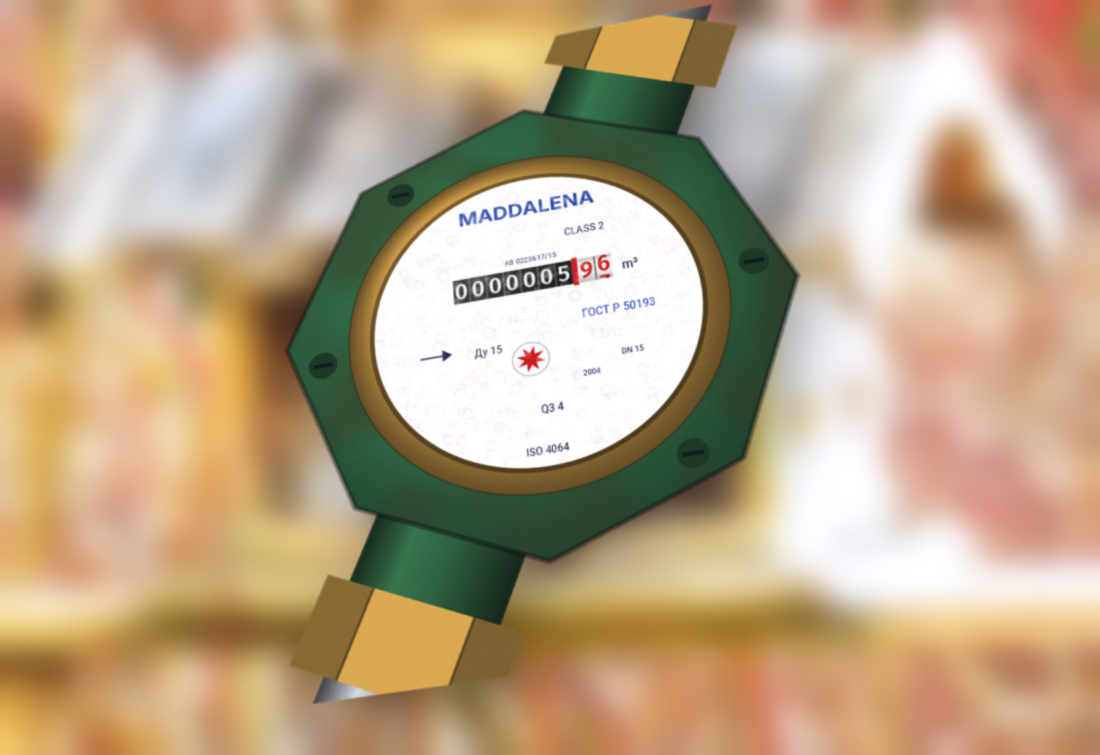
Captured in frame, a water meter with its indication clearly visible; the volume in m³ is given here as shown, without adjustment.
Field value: 5.96 m³
